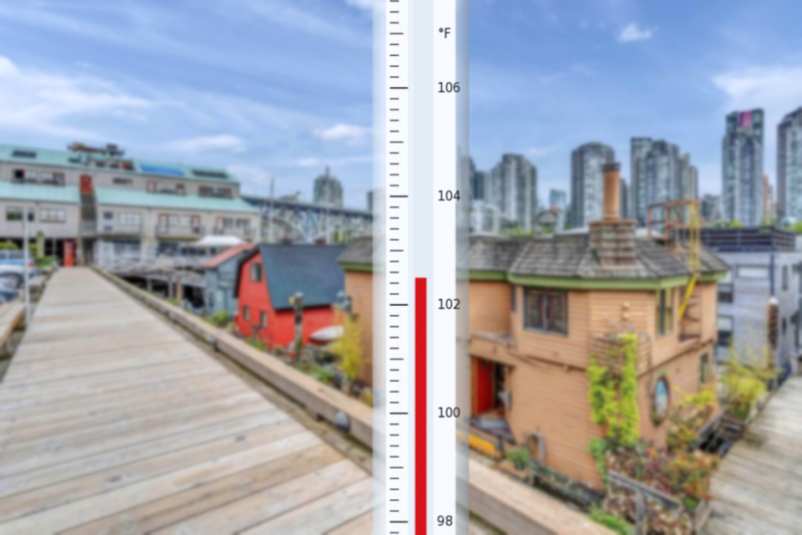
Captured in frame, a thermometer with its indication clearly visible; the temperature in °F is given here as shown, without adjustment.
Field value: 102.5 °F
